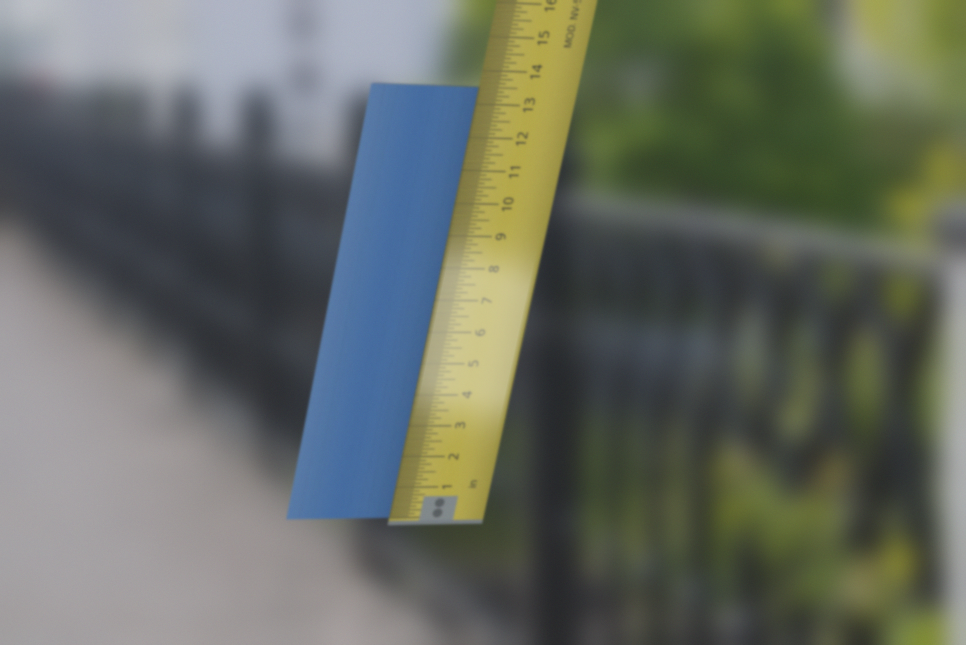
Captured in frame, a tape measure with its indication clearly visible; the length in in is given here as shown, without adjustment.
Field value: 13.5 in
